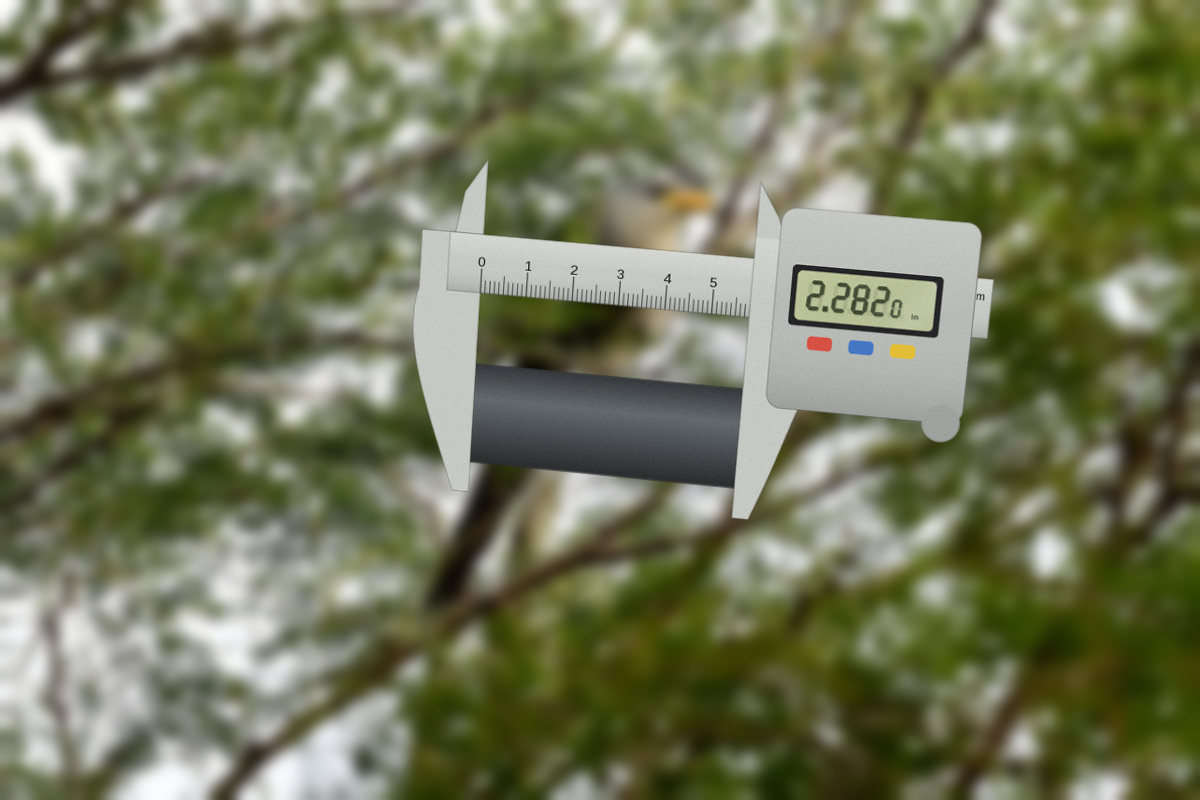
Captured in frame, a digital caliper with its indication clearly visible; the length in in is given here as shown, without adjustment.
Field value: 2.2820 in
